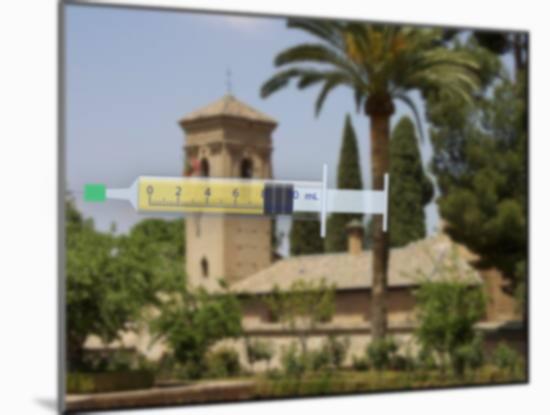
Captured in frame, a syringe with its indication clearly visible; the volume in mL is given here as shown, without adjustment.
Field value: 8 mL
